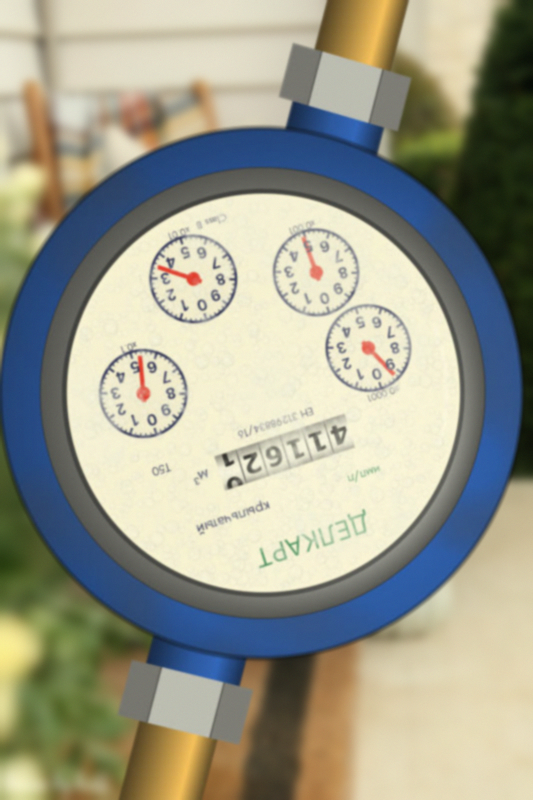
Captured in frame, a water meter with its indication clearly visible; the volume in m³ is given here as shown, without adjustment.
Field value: 411620.5349 m³
